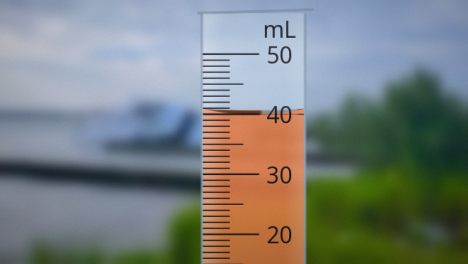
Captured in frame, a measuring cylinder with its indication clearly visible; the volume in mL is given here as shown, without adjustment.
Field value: 40 mL
